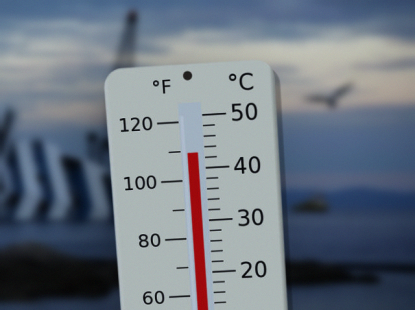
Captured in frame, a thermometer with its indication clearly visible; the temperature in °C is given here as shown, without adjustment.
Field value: 43 °C
